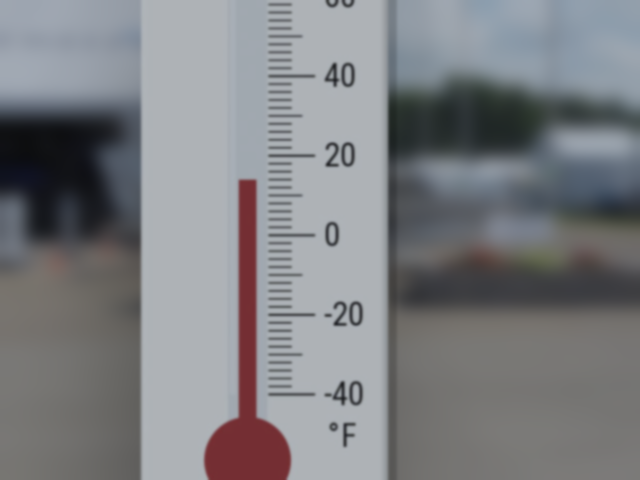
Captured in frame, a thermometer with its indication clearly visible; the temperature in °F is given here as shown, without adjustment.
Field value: 14 °F
